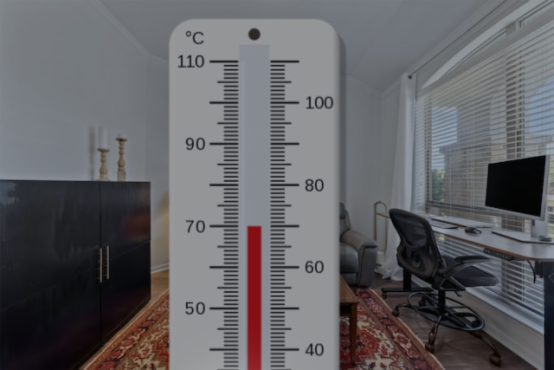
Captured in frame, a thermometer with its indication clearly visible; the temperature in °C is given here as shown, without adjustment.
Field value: 70 °C
